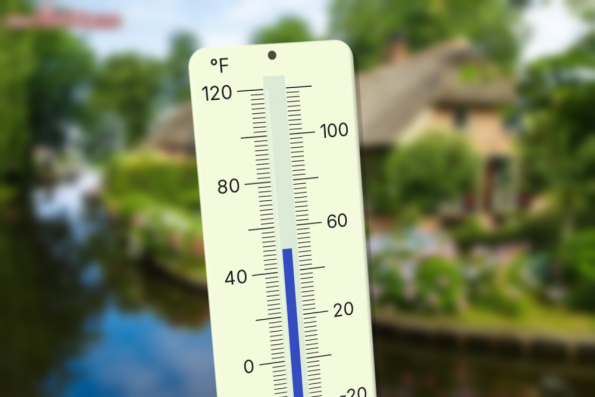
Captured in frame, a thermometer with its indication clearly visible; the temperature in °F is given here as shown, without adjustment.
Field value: 50 °F
